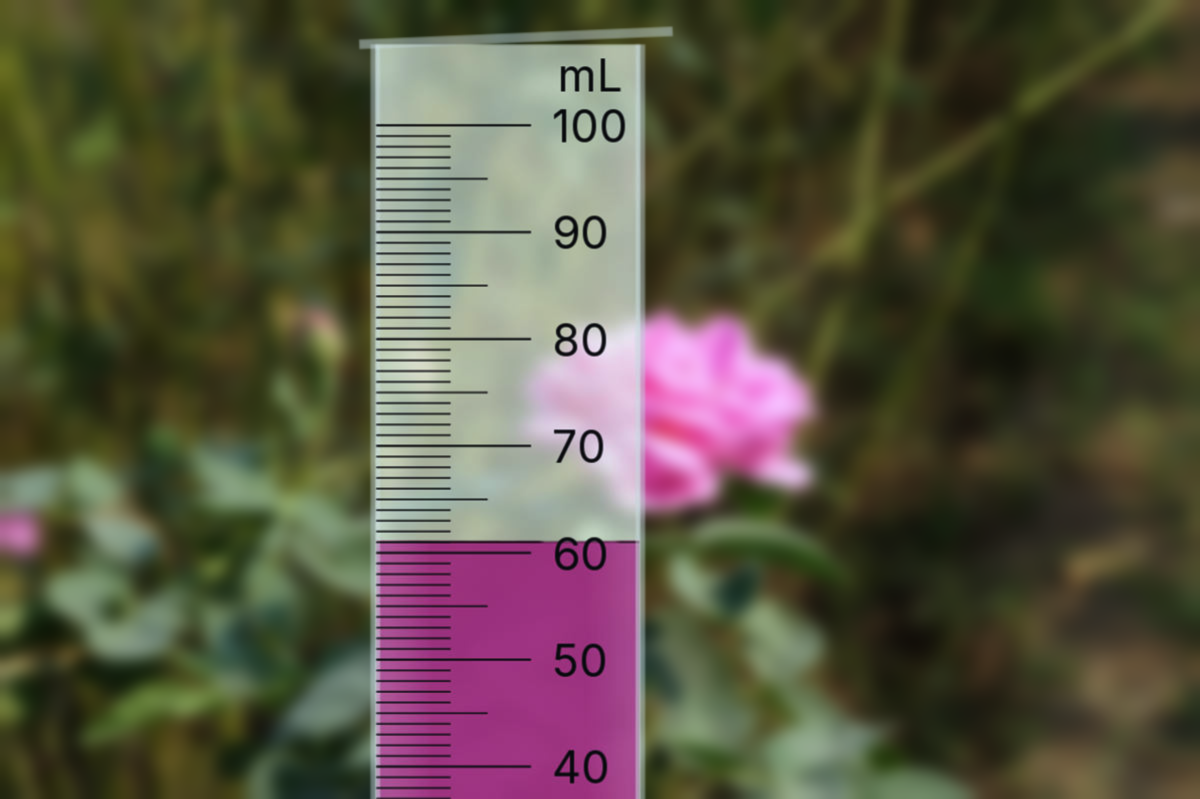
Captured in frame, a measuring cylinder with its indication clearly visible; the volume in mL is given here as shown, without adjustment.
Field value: 61 mL
